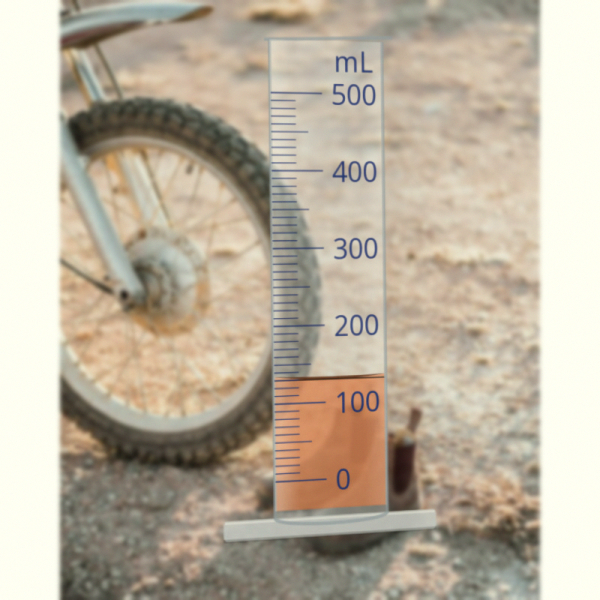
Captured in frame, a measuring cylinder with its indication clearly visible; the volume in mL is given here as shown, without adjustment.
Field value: 130 mL
